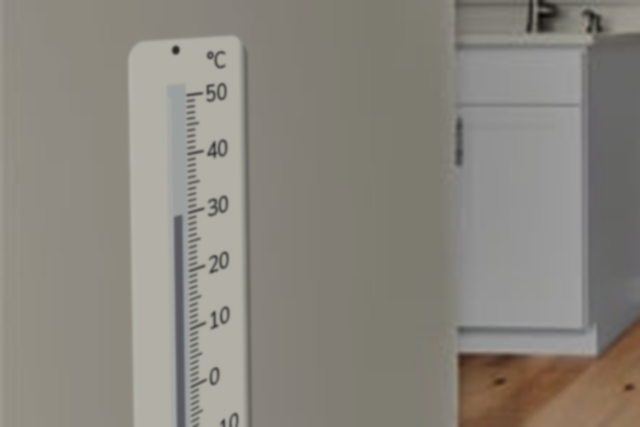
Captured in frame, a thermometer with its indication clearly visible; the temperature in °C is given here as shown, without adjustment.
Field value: 30 °C
